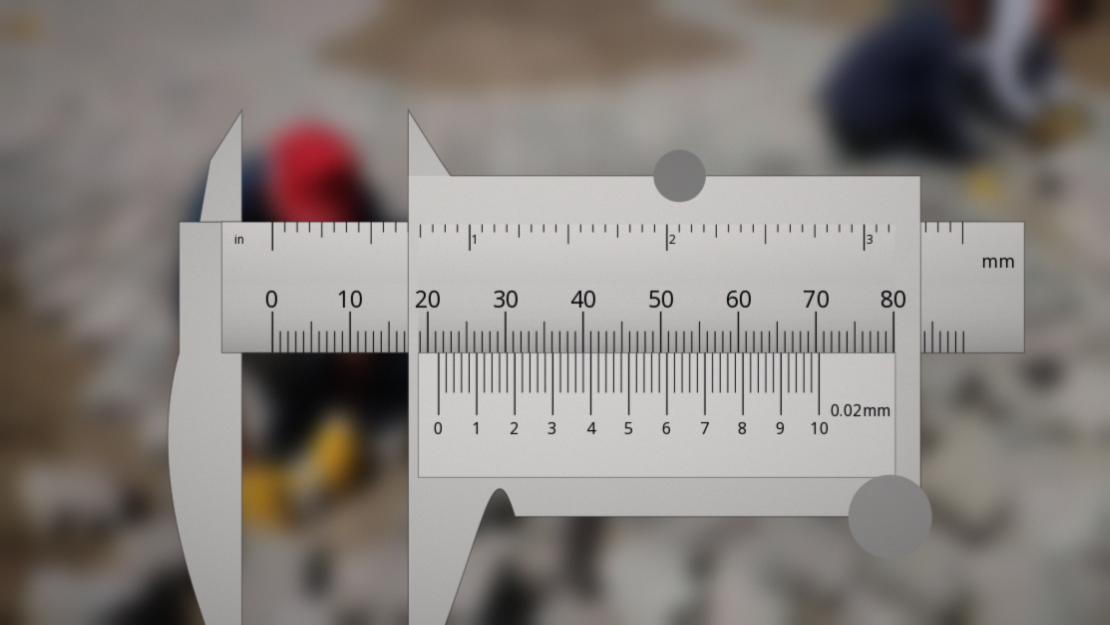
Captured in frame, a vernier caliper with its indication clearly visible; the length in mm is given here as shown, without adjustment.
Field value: 21.4 mm
